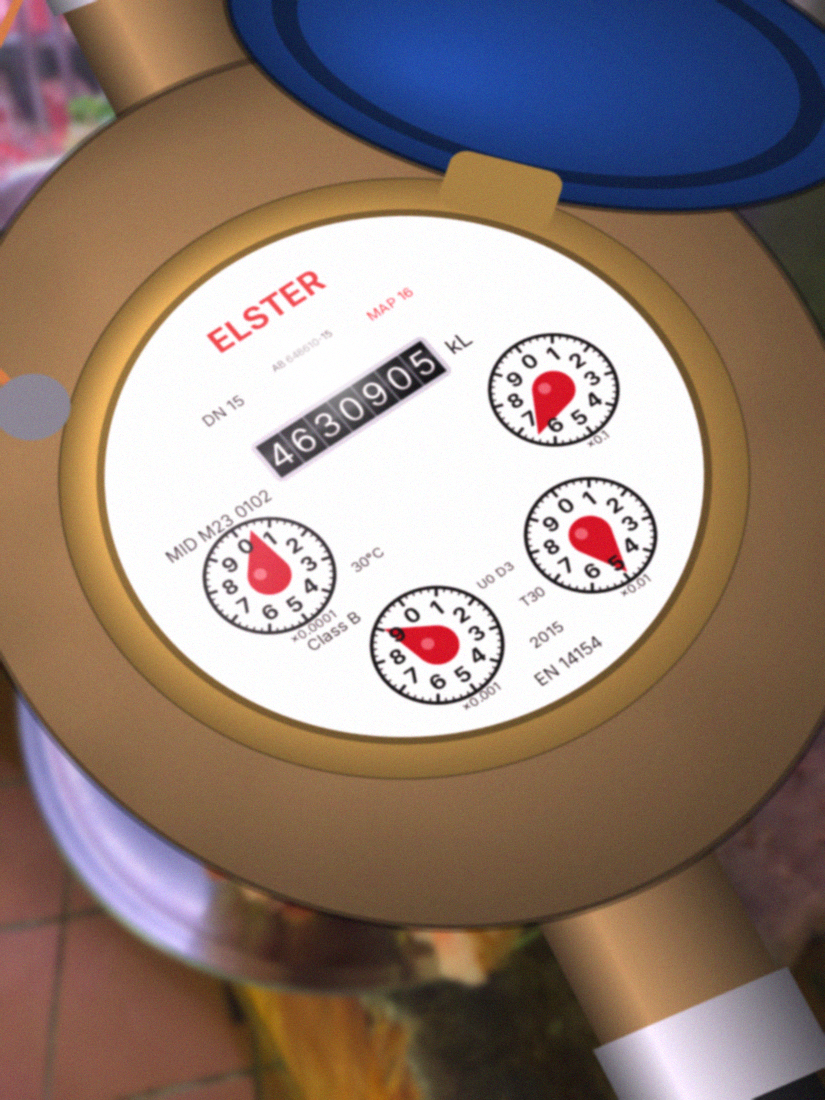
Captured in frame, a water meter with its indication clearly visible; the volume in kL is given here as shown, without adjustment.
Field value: 4630905.6490 kL
